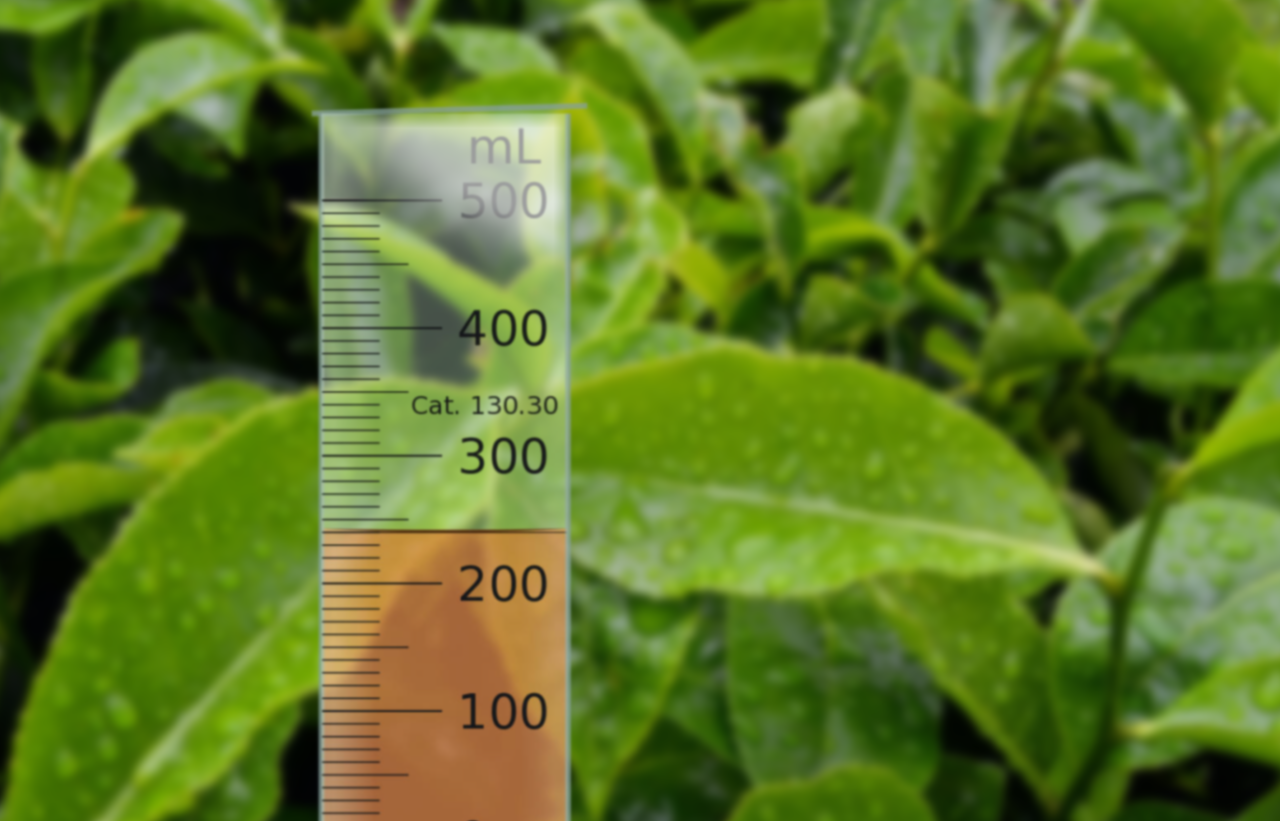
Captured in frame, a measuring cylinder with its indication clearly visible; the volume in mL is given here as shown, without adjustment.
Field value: 240 mL
